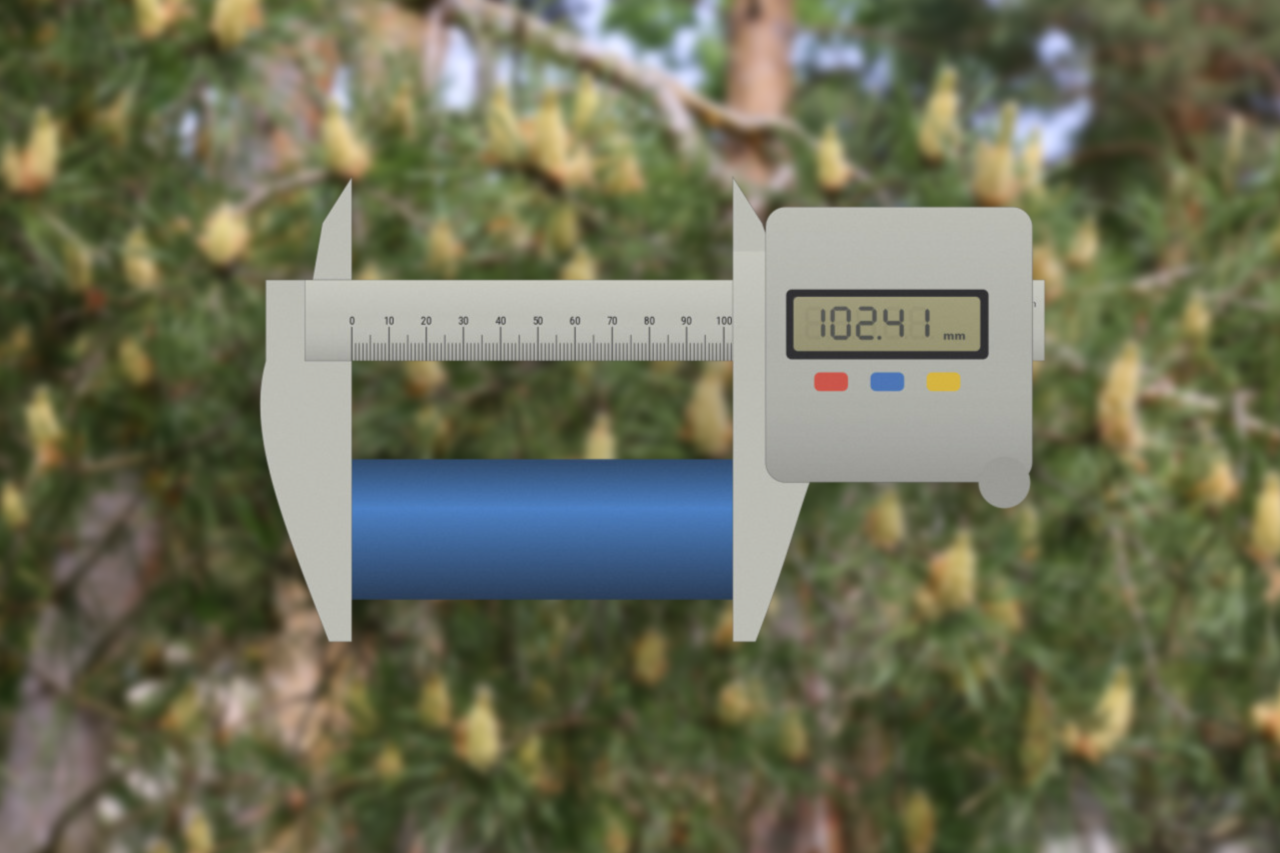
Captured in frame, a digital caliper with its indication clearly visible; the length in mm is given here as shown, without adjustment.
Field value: 102.41 mm
